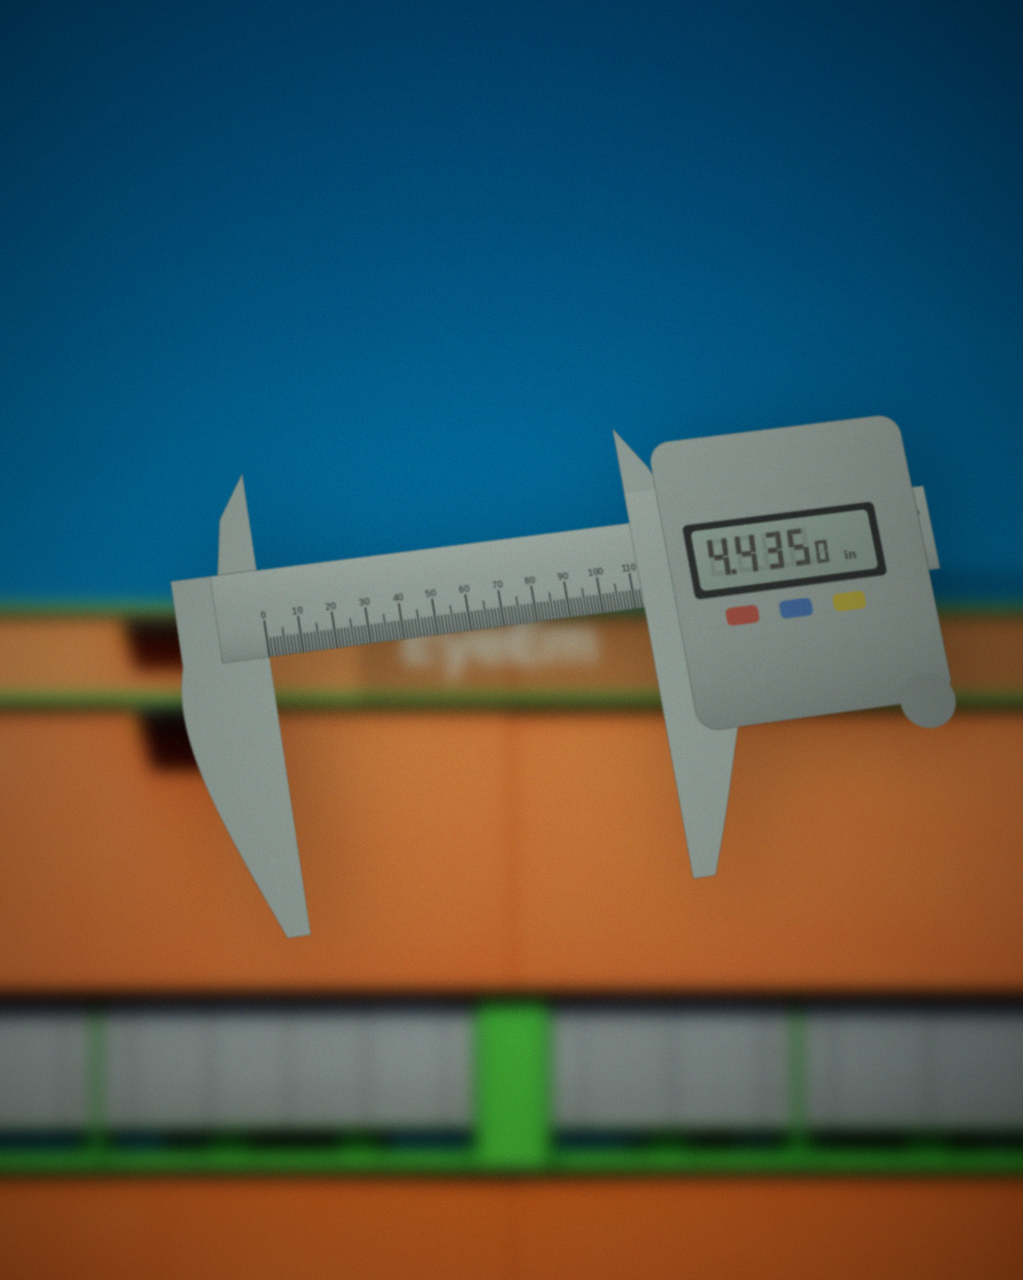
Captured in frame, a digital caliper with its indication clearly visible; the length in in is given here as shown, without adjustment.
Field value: 4.4350 in
